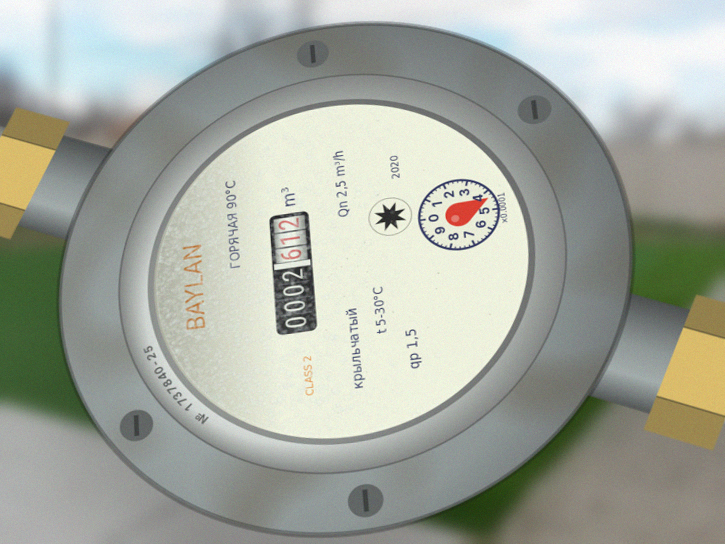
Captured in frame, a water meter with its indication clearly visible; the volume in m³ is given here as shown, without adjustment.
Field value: 2.6124 m³
